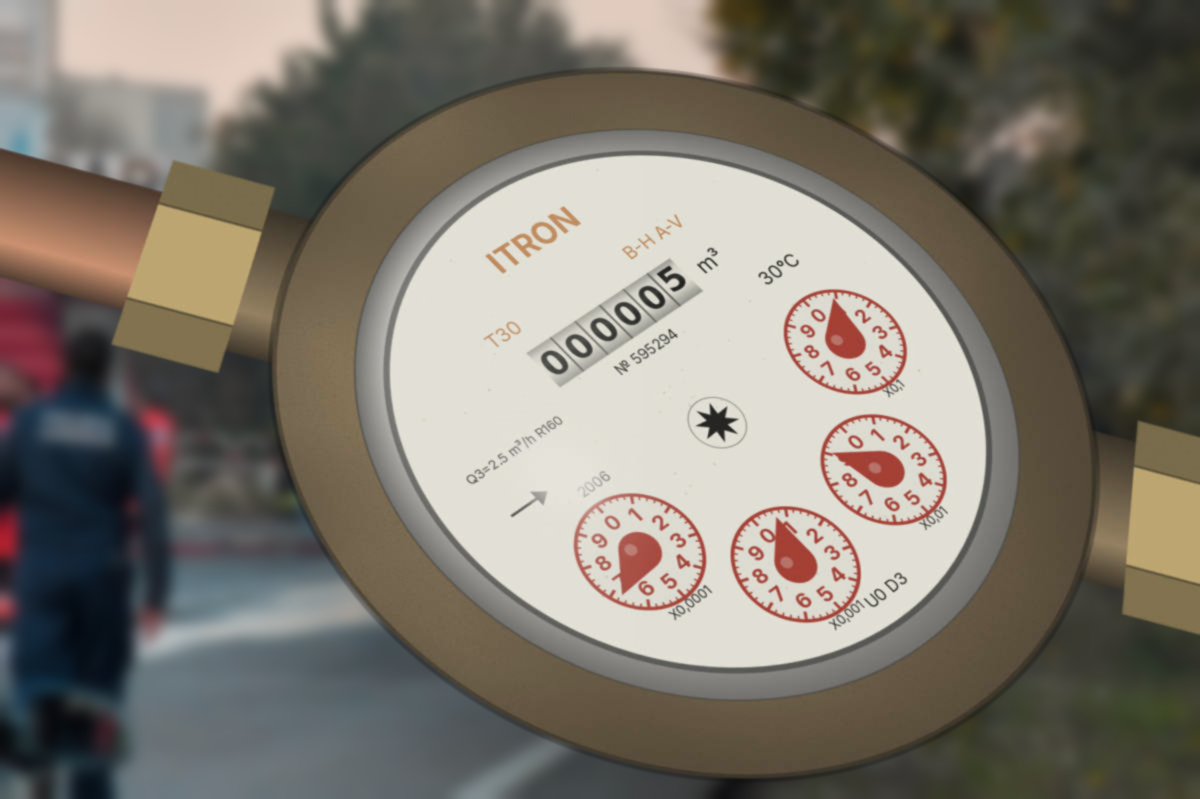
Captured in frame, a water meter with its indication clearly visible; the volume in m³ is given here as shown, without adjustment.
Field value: 5.0906 m³
